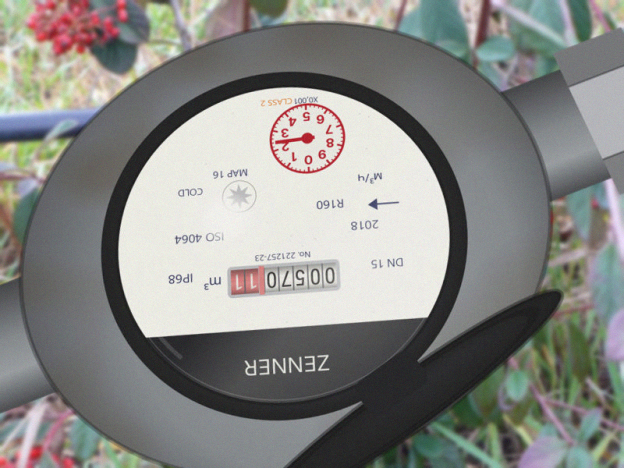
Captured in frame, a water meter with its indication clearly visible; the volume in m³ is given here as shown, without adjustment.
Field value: 570.112 m³
